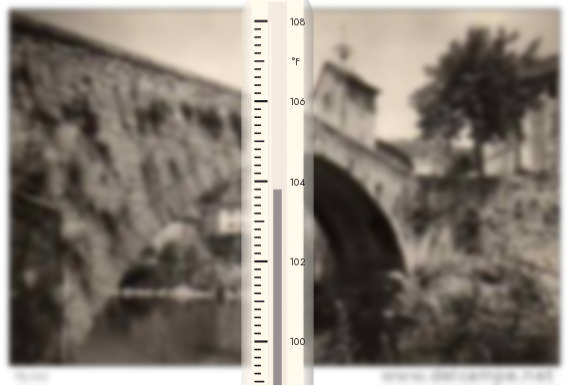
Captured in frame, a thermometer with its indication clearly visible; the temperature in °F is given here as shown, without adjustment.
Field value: 103.8 °F
